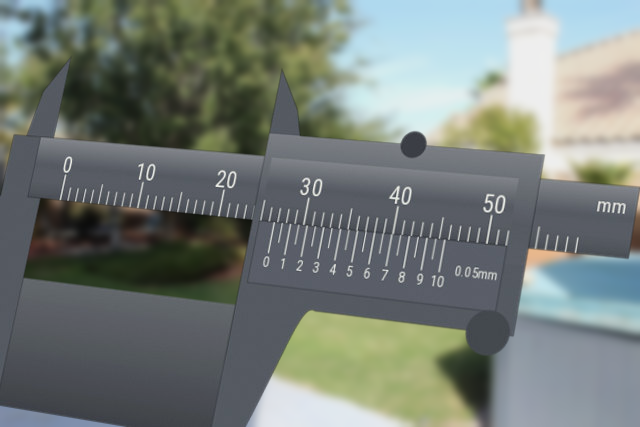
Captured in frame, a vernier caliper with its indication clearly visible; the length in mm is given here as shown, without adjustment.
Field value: 26.6 mm
